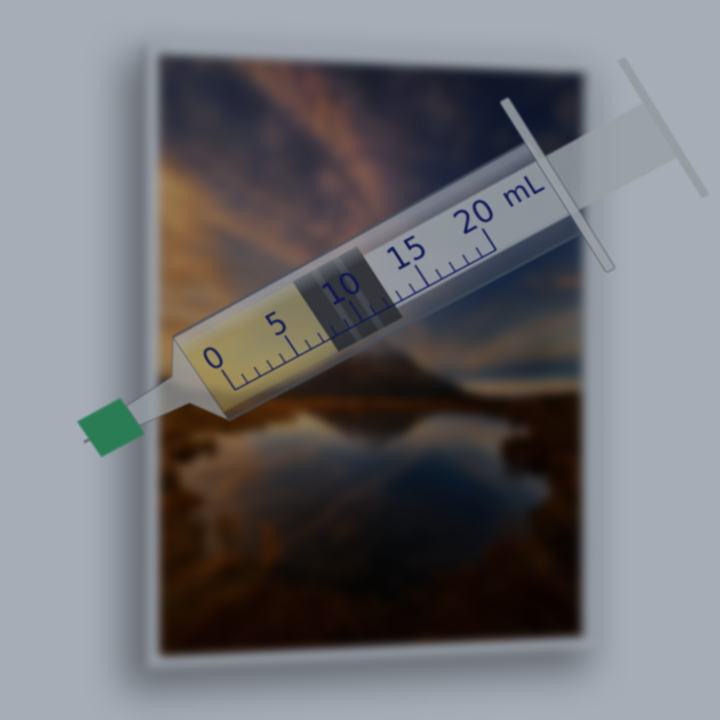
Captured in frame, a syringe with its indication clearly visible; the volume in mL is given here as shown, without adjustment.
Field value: 7.5 mL
